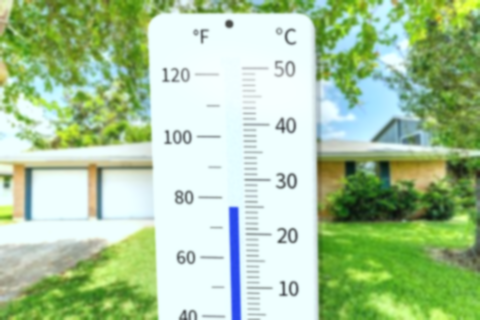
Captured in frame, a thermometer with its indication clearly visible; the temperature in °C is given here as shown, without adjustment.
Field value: 25 °C
